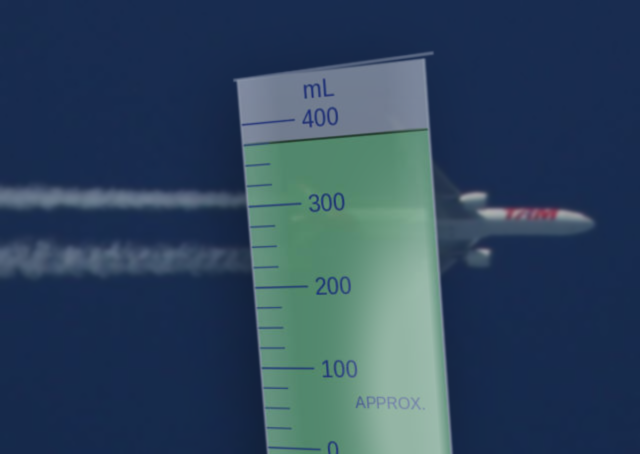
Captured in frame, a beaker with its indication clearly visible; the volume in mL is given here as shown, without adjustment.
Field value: 375 mL
